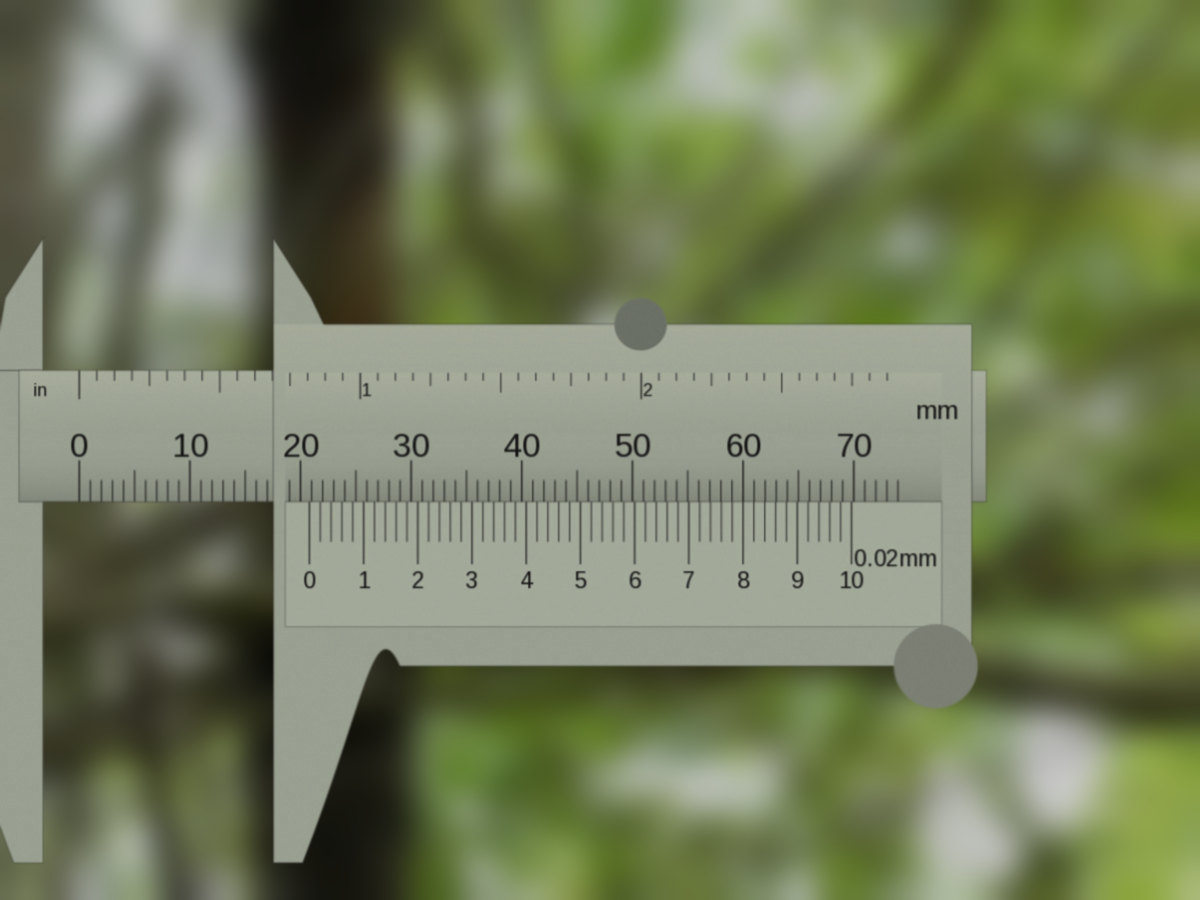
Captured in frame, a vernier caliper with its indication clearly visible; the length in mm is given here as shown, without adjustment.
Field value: 20.8 mm
